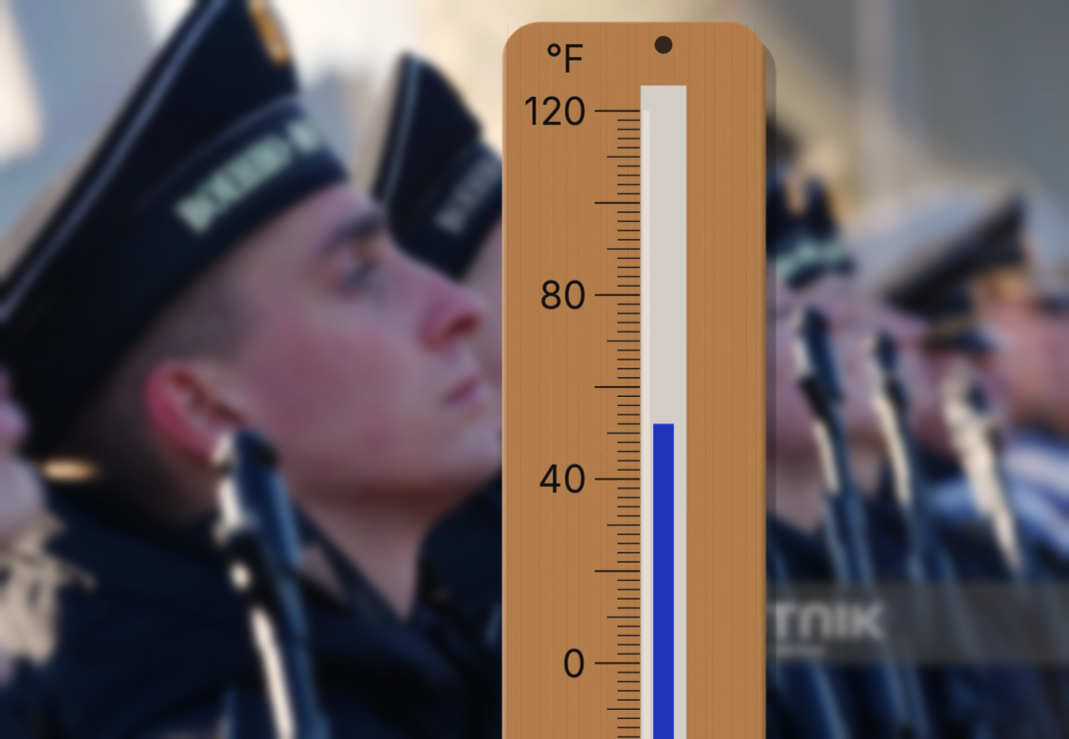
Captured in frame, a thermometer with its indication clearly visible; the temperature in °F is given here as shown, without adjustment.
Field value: 52 °F
